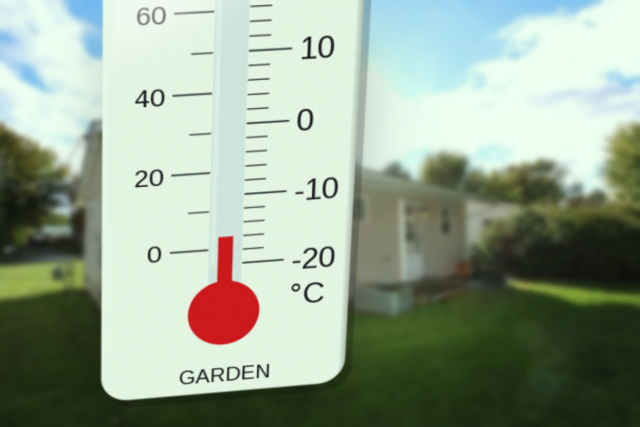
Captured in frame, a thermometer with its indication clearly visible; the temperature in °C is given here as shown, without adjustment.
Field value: -16 °C
